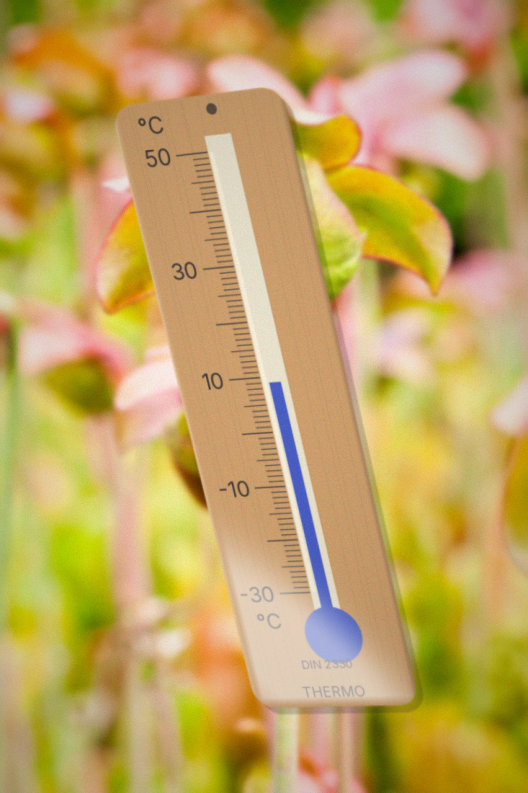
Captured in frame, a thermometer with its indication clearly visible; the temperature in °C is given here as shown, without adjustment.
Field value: 9 °C
